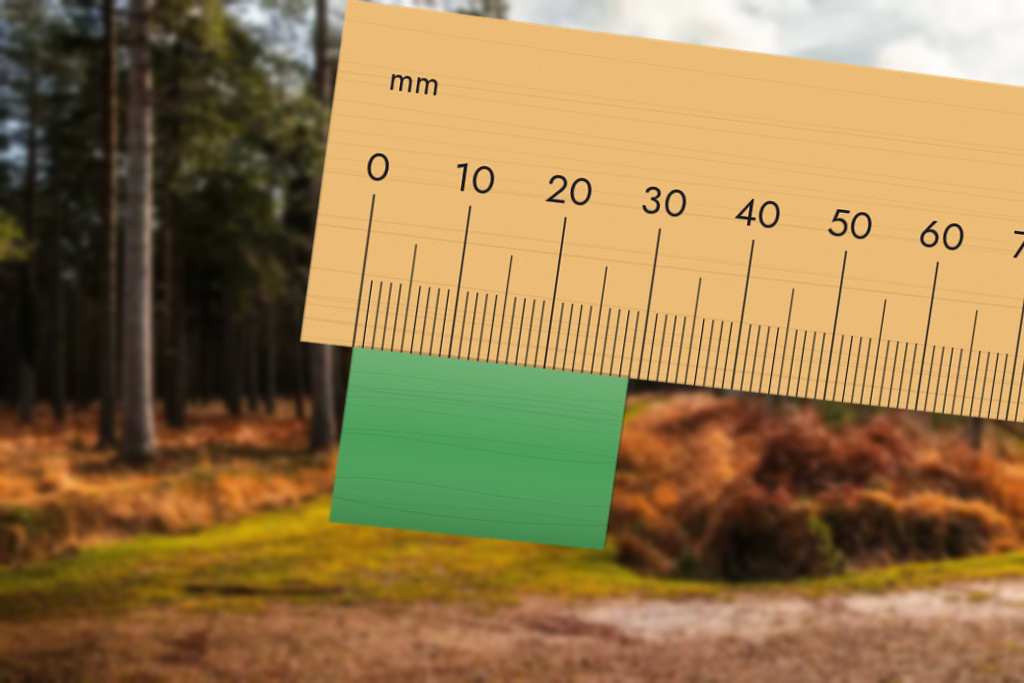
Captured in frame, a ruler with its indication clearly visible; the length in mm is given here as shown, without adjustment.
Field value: 29 mm
